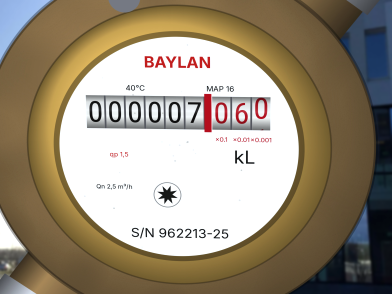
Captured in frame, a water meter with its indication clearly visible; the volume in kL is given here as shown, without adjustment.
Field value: 7.060 kL
